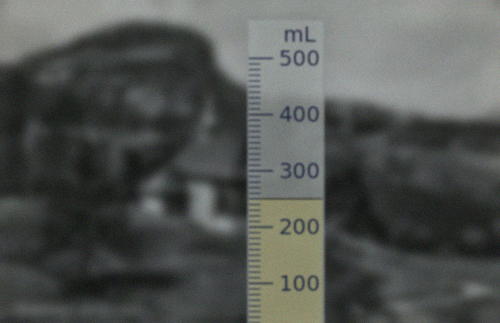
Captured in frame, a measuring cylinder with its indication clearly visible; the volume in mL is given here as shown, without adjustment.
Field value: 250 mL
